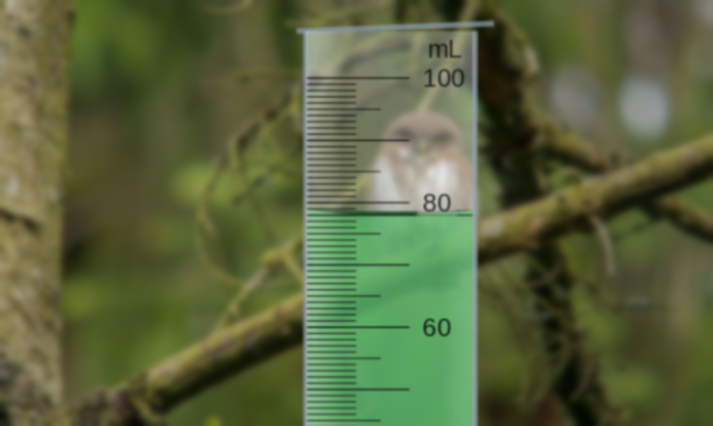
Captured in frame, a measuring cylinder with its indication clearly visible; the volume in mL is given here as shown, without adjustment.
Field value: 78 mL
